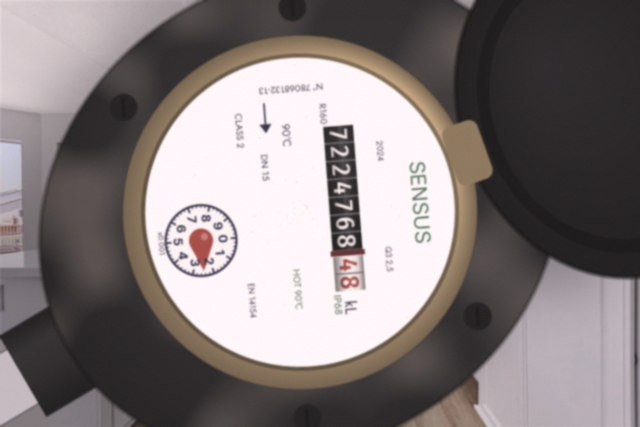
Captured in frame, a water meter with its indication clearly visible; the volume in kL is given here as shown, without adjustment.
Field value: 7224768.482 kL
